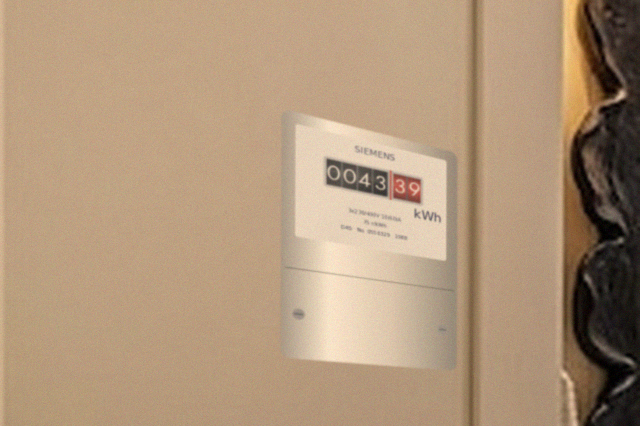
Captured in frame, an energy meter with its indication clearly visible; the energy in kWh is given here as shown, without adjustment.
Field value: 43.39 kWh
